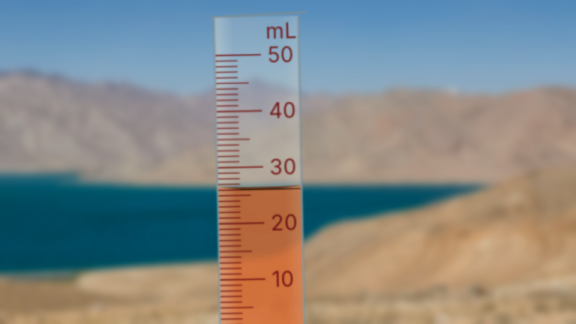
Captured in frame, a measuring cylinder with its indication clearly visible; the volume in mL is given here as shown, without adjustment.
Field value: 26 mL
